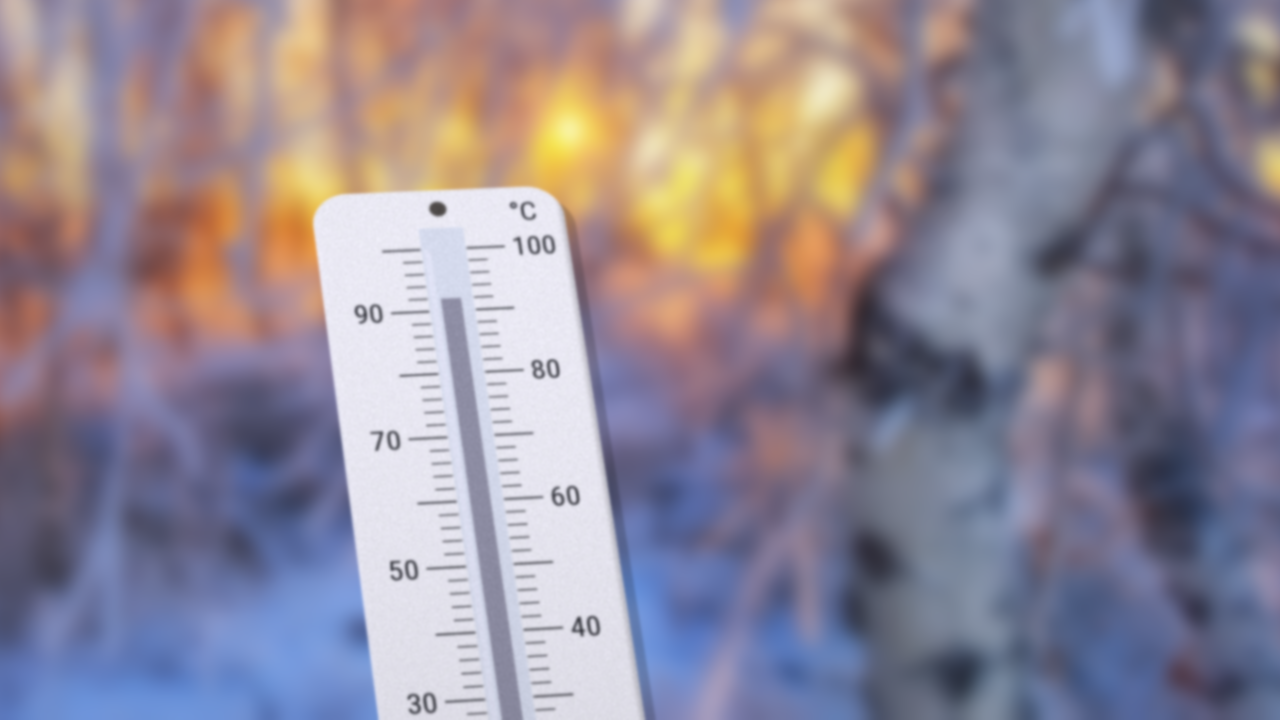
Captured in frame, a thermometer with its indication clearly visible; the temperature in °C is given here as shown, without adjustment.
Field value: 92 °C
